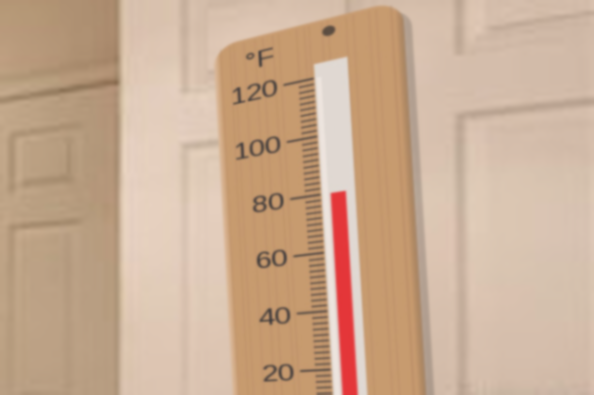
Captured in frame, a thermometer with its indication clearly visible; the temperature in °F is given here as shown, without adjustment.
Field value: 80 °F
